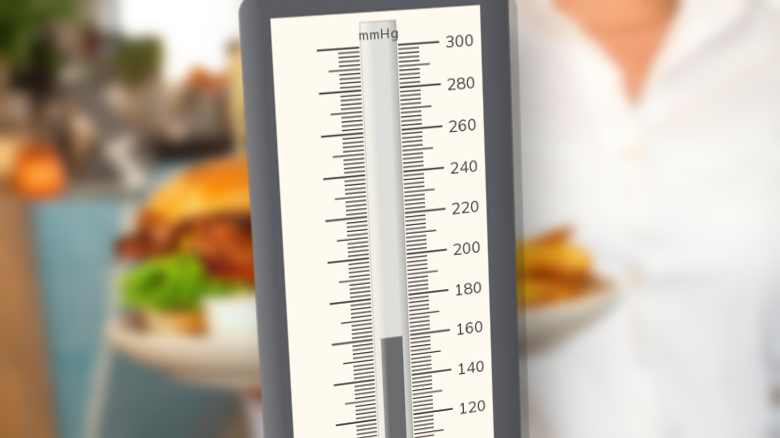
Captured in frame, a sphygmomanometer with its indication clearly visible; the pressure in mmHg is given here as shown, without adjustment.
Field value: 160 mmHg
